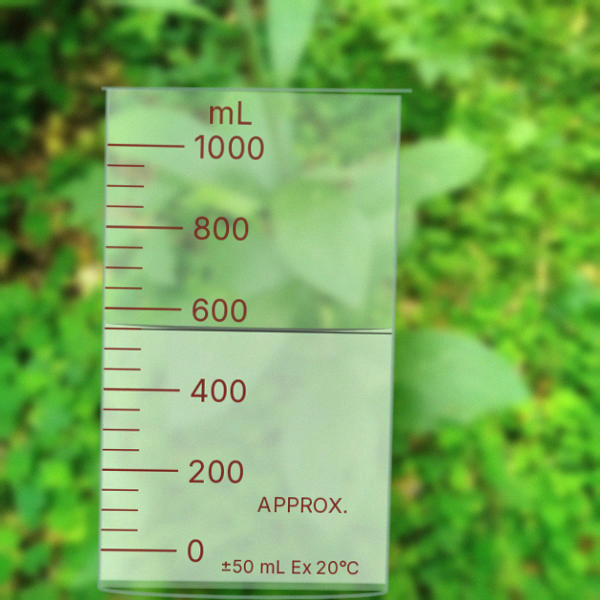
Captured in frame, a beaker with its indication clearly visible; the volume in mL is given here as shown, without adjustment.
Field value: 550 mL
